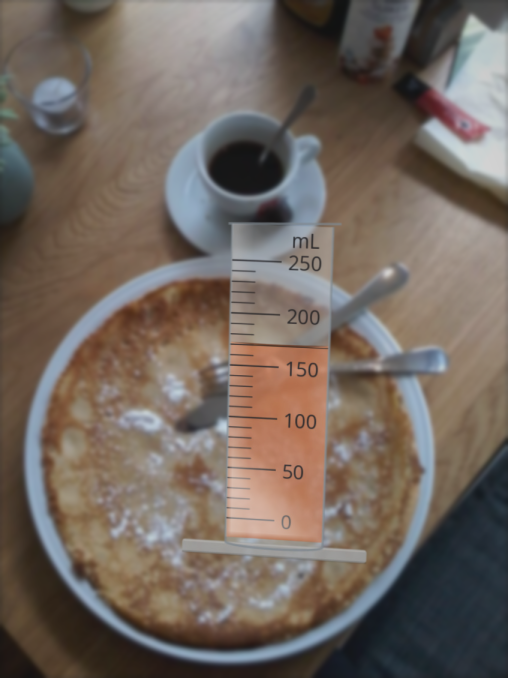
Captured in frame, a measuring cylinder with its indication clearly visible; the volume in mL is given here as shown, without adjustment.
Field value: 170 mL
